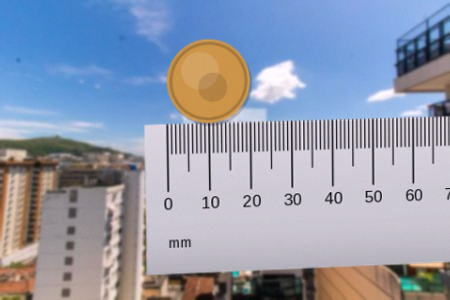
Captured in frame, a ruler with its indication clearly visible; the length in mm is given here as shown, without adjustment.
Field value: 20 mm
